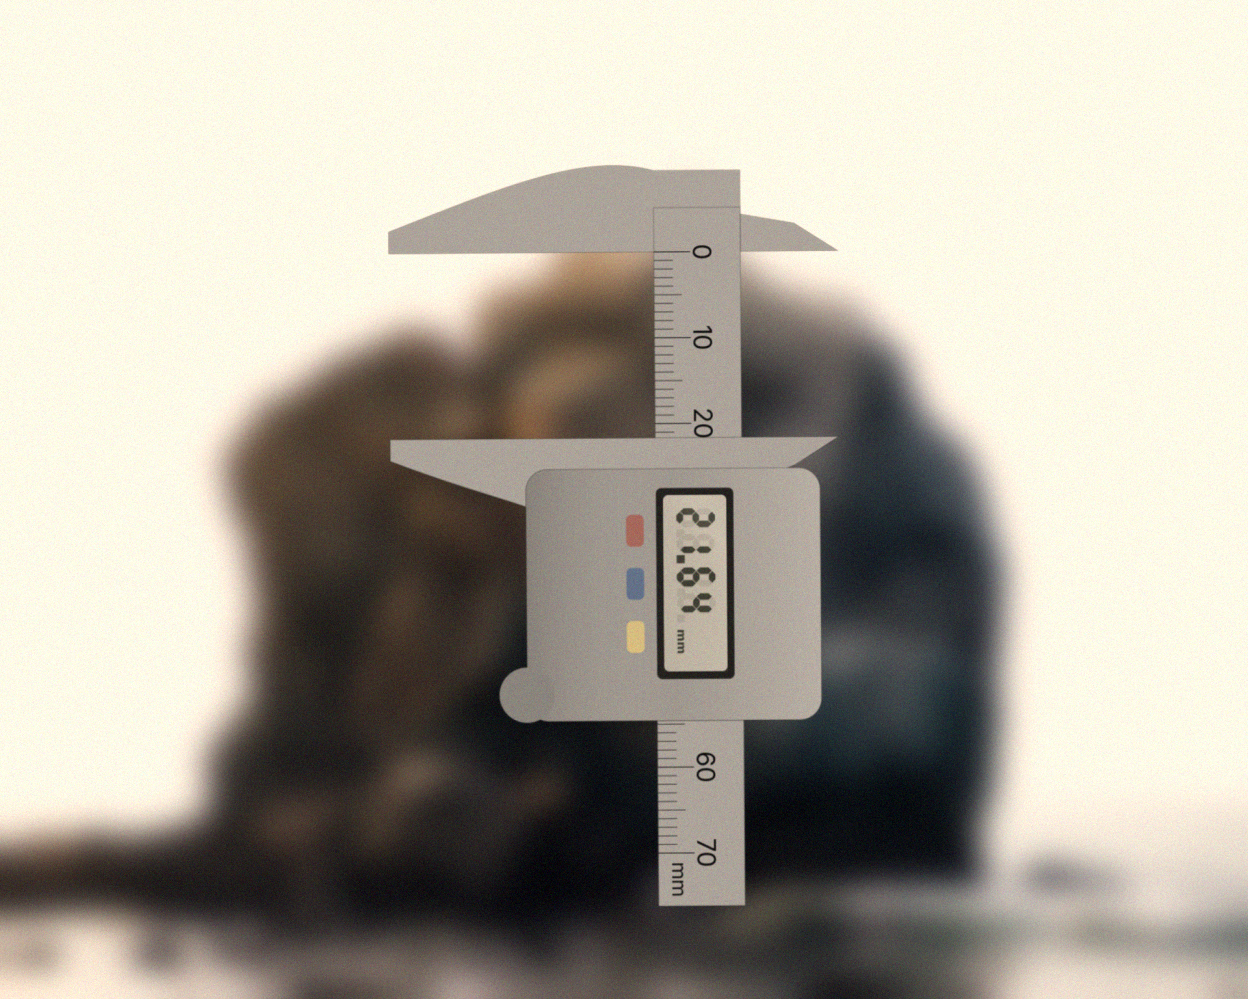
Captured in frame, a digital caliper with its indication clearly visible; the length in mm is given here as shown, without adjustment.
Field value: 21.64 mm
